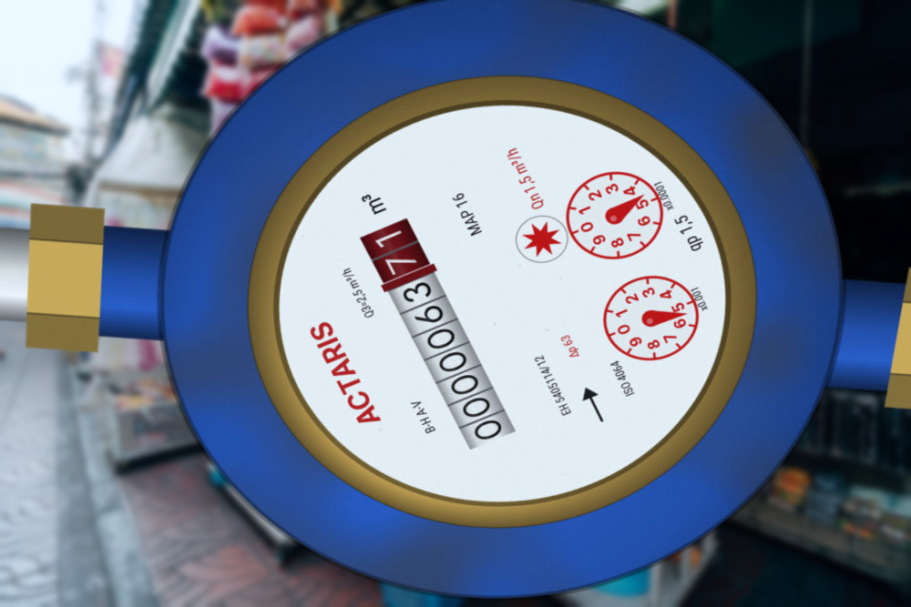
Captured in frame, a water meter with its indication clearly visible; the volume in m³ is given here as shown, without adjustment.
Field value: 63.7154 m³
